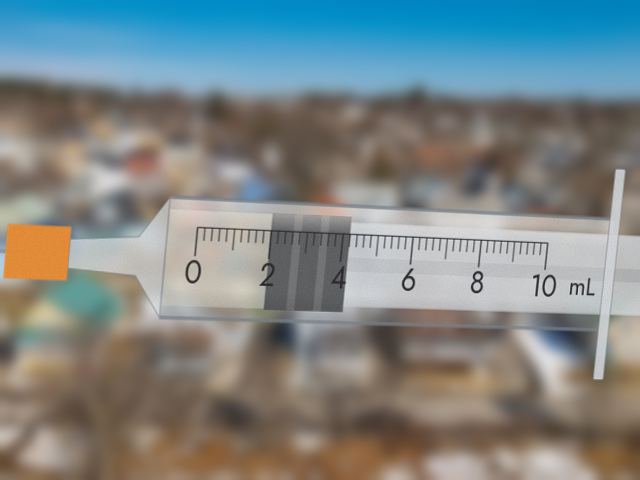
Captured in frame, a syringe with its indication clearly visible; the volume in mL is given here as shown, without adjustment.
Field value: 2 mL
